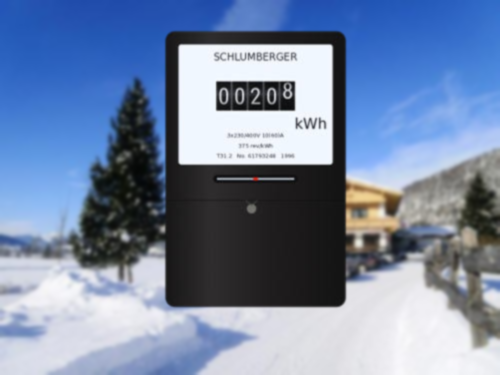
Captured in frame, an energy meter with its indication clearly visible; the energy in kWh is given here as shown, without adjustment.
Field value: 208 kWh
